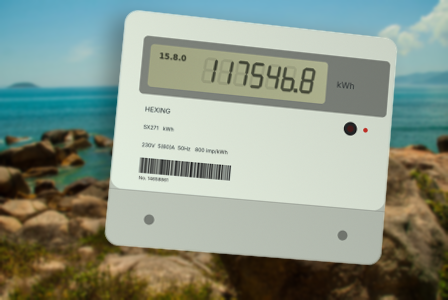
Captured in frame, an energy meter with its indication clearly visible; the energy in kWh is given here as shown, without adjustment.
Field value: 117546.8 kWh
